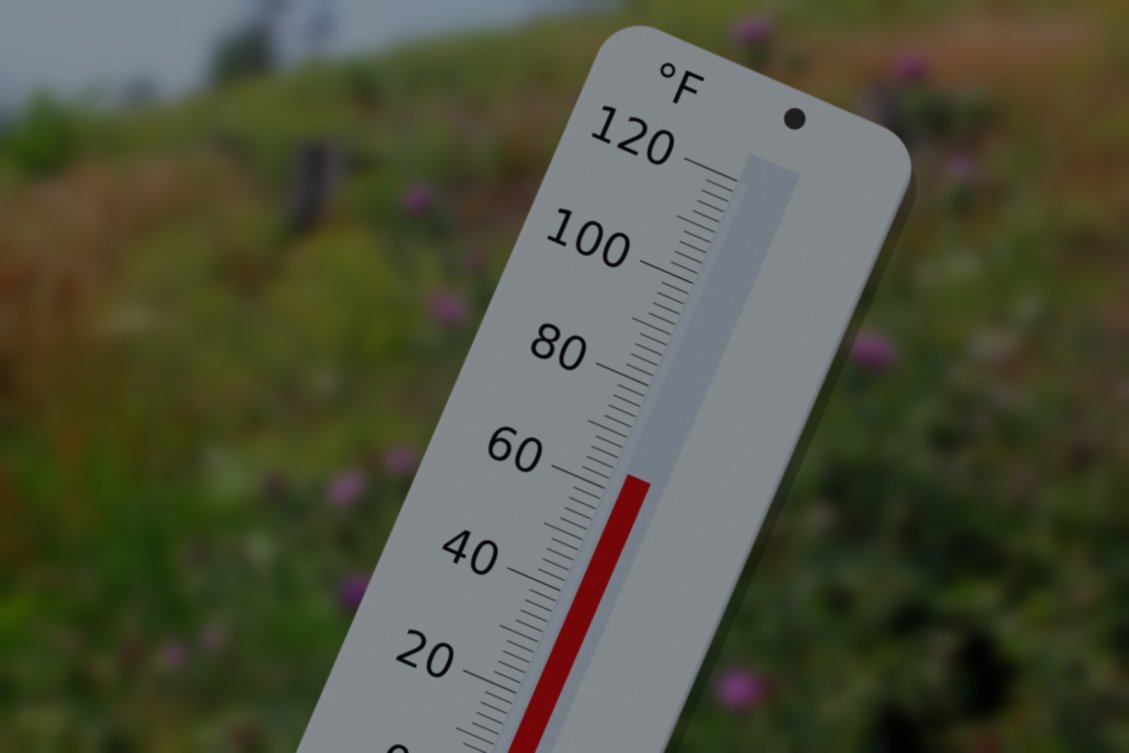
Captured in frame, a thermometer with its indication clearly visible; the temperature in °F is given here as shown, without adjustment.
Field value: 64 °F
